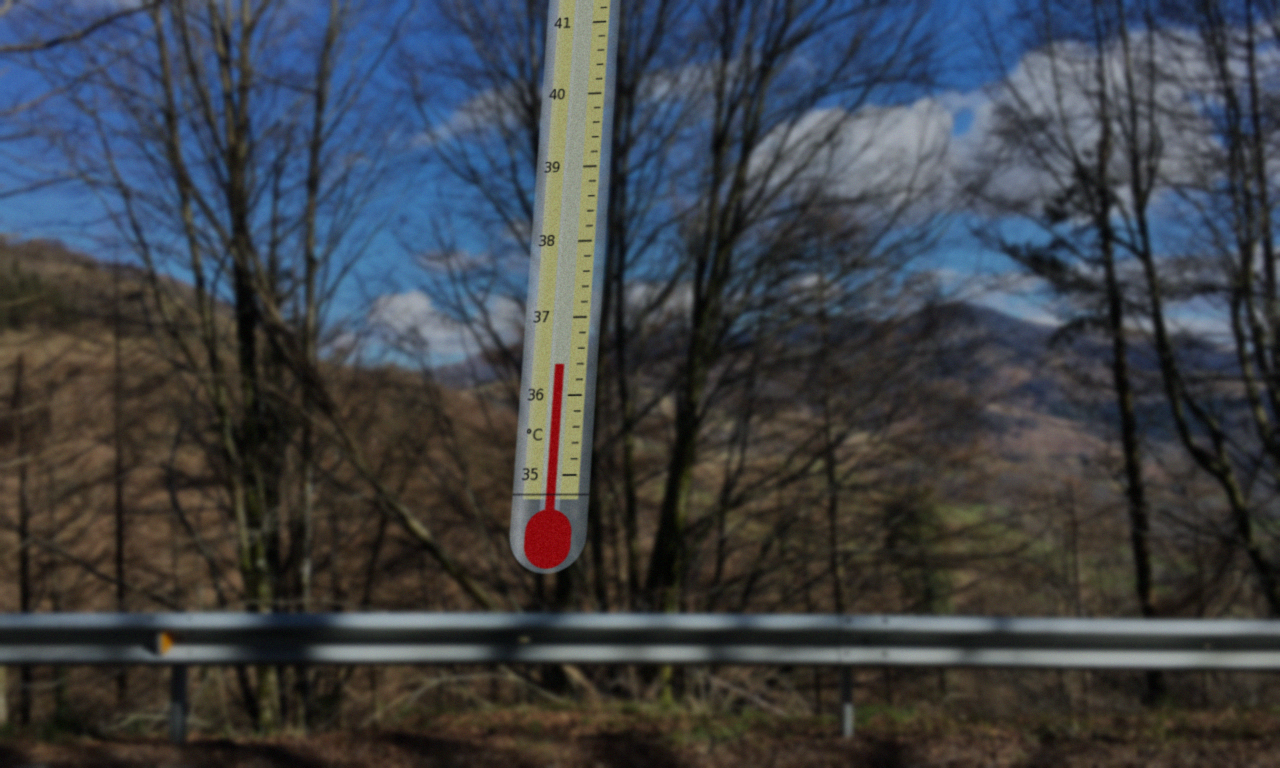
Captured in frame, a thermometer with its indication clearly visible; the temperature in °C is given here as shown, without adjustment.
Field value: 36.4 °C
